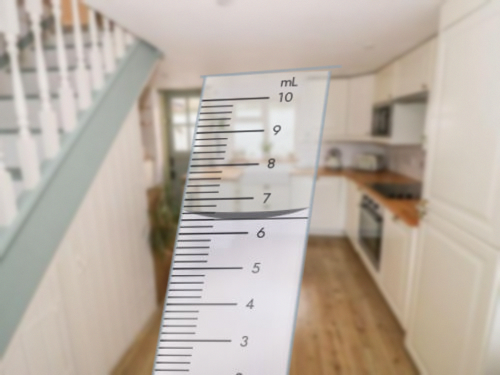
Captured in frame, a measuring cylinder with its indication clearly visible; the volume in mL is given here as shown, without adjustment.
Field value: 6.4 mL
